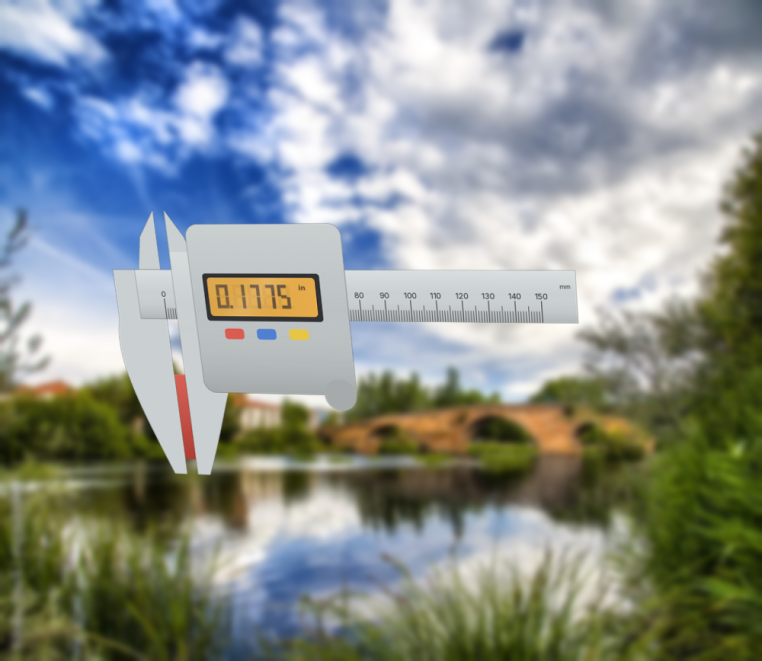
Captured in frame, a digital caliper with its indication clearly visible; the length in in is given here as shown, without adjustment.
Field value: 0.1775 in
